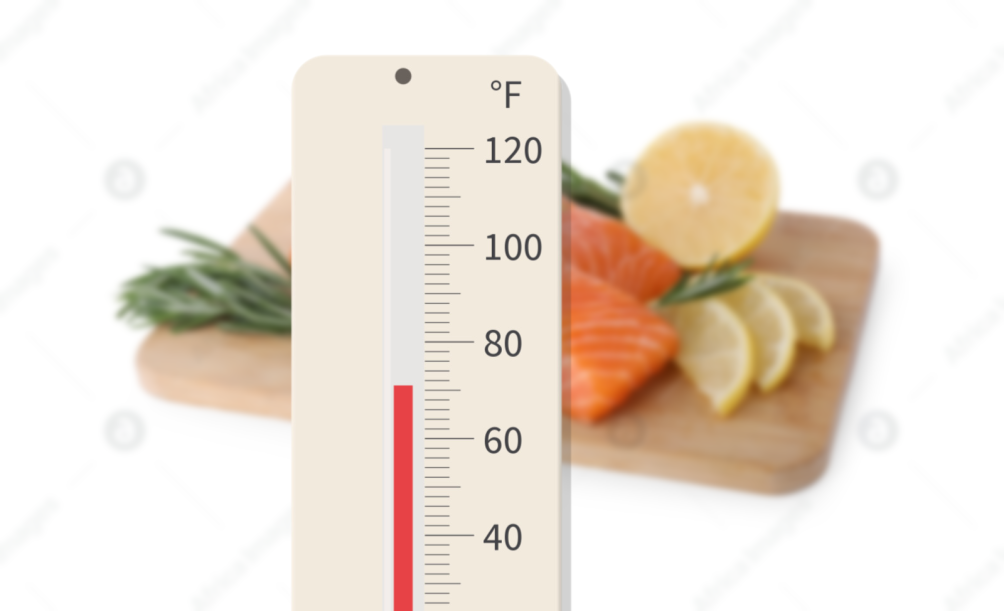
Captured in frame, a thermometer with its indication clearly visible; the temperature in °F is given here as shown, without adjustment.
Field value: 71 °F
